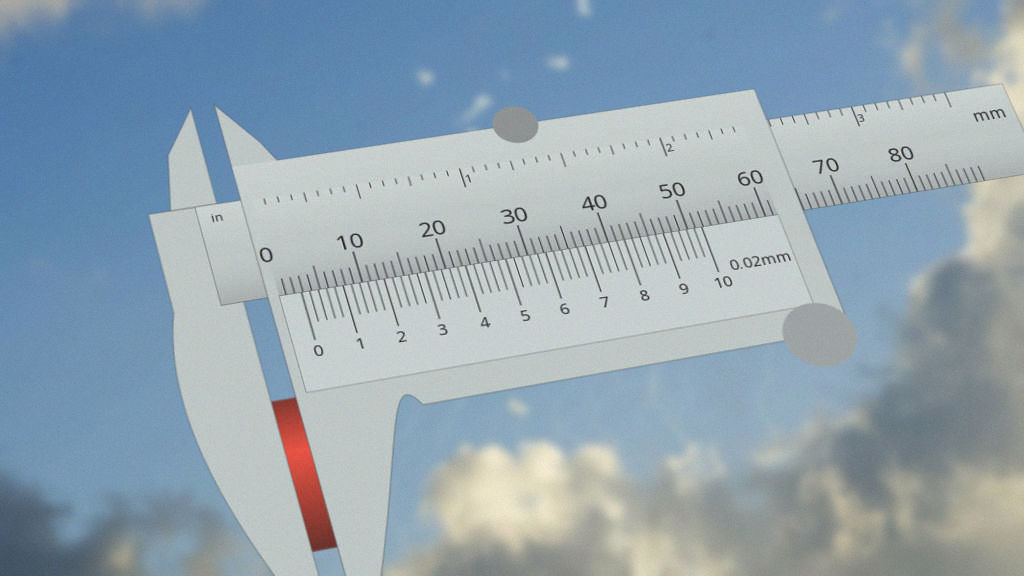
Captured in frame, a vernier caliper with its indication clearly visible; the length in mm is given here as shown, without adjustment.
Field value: 2.8 mm
